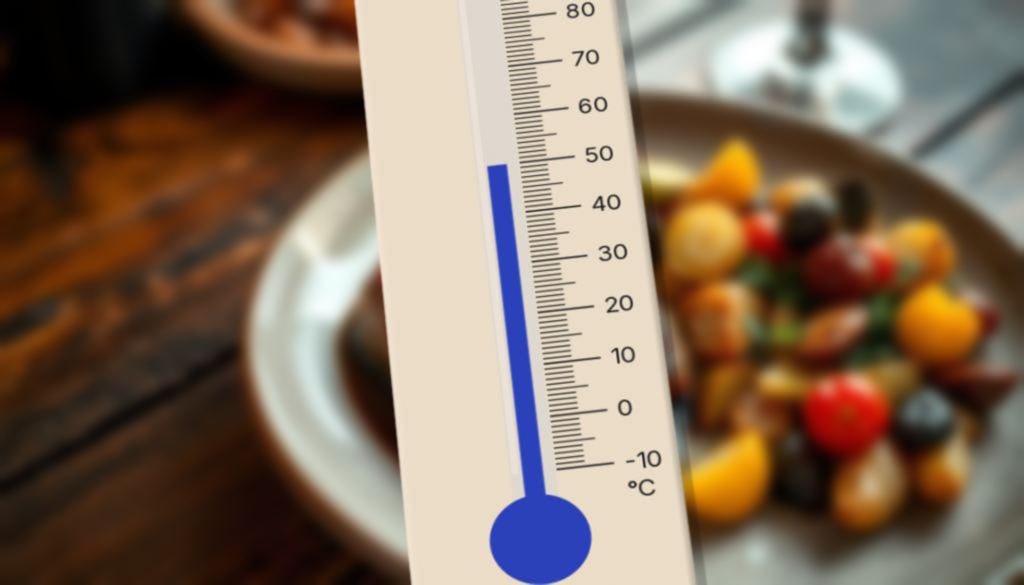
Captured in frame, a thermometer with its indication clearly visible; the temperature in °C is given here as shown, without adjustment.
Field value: 50 °C
